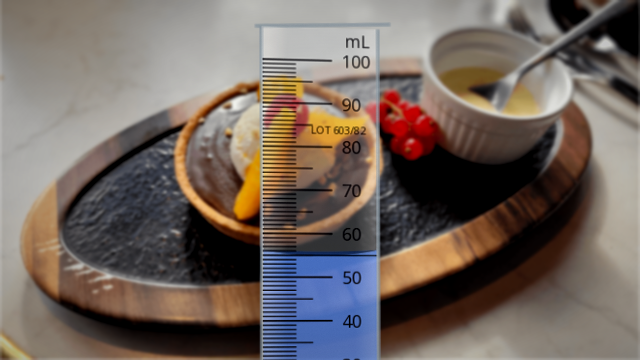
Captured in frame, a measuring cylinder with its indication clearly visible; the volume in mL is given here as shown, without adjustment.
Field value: 55 mL
